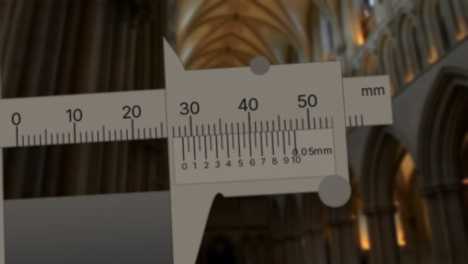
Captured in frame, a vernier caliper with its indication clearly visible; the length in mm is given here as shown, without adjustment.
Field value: 28.5 mm
